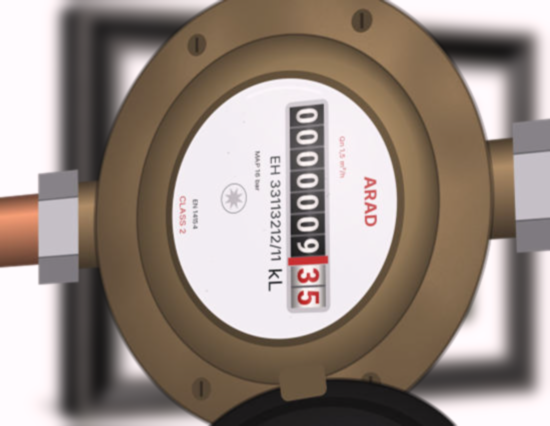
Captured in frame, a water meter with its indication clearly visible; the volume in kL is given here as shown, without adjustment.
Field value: 9.35 kL
